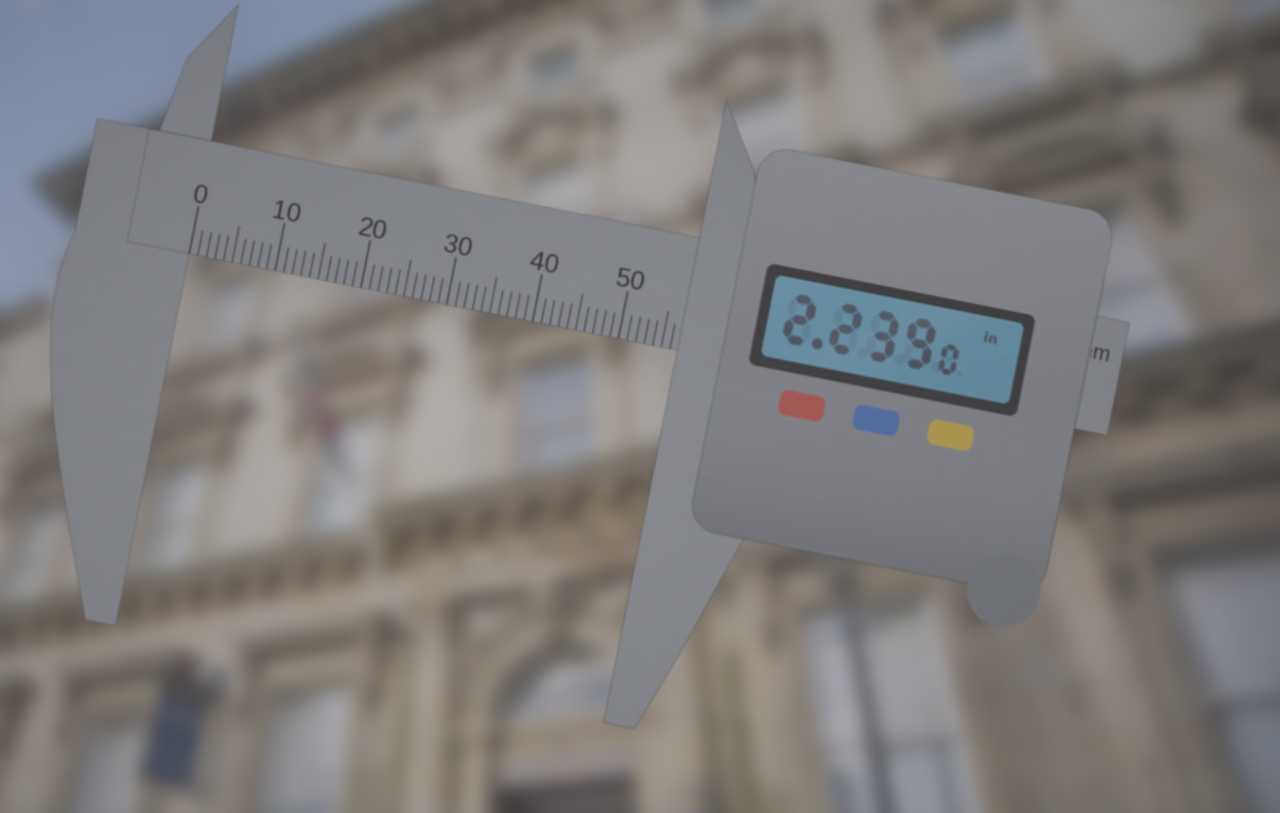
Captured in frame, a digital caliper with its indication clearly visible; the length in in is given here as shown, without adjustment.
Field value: 2.2390 in
